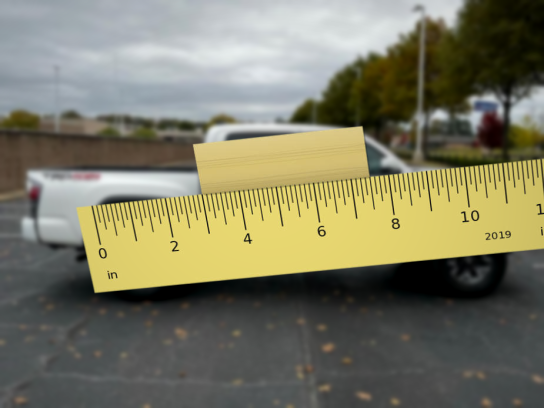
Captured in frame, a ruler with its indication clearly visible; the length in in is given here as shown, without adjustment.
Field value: 4.5 in
